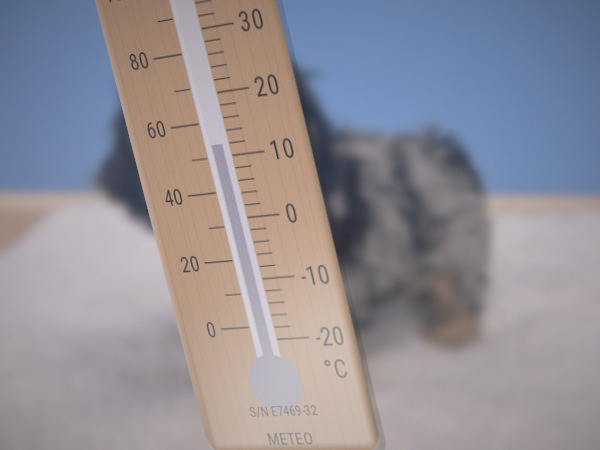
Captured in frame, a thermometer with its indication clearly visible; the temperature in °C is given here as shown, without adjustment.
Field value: 12 °C
